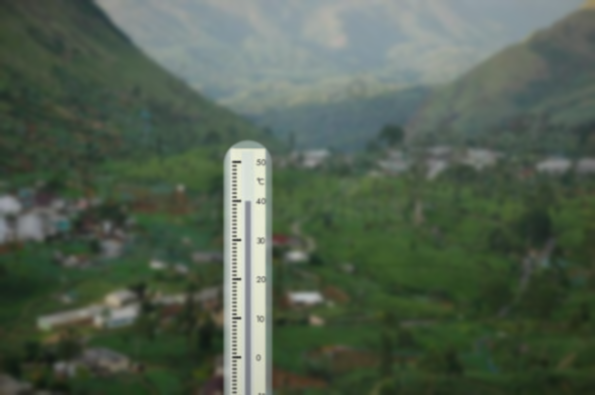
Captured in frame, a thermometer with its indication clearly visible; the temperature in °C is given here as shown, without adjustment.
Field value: 40 °C
